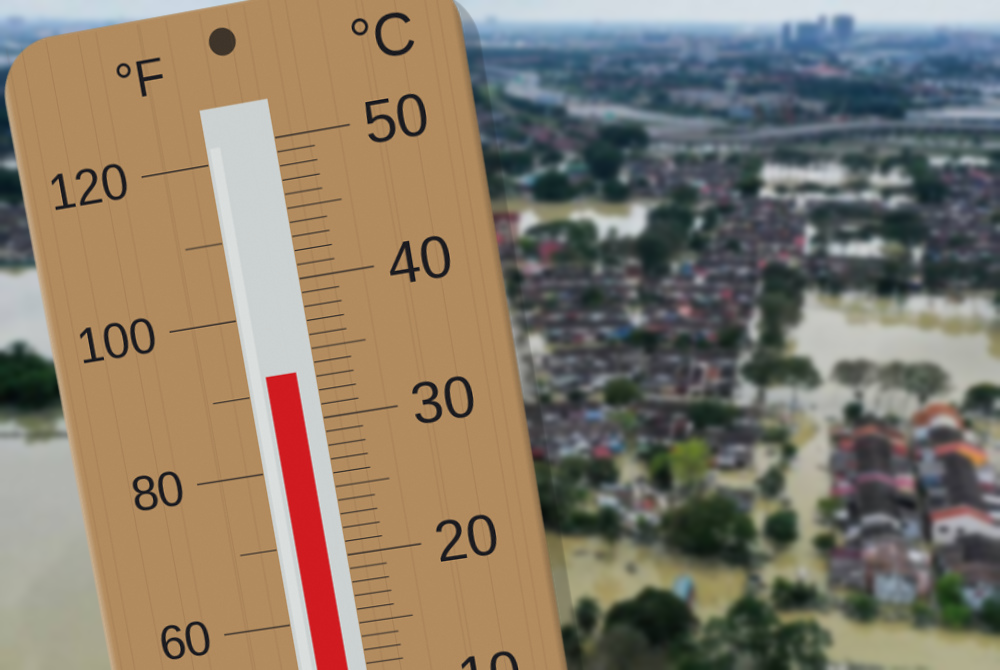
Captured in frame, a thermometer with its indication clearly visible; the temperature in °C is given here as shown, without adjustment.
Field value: 33.5 °C
